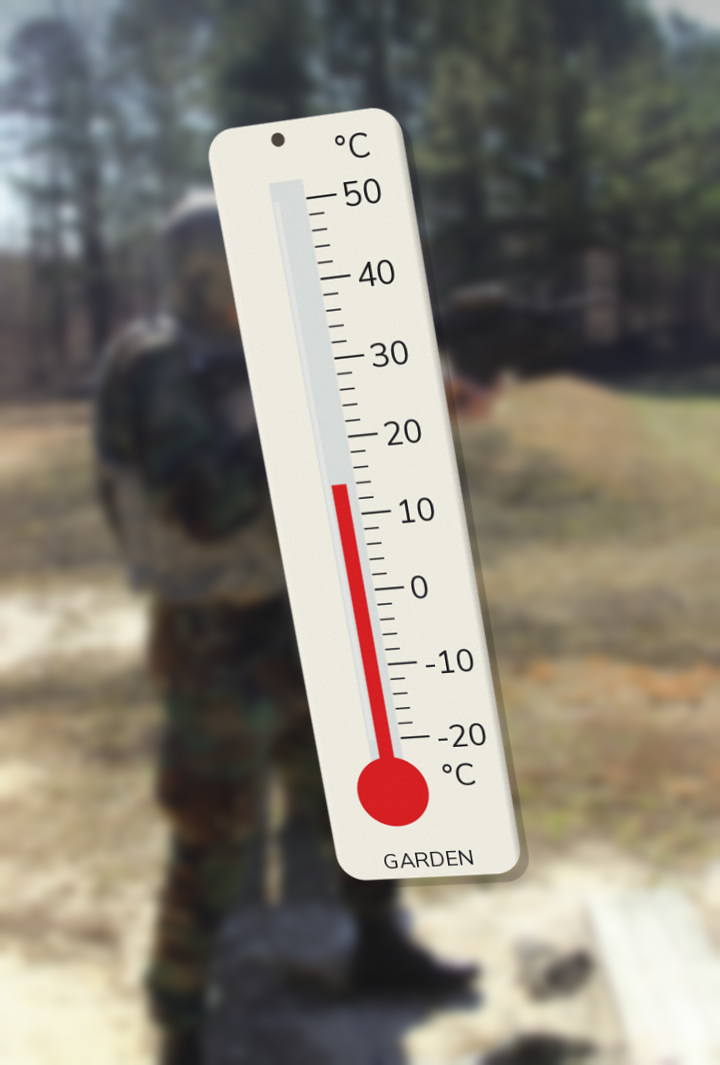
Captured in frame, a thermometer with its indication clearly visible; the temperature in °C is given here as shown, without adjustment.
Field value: 14 °C
